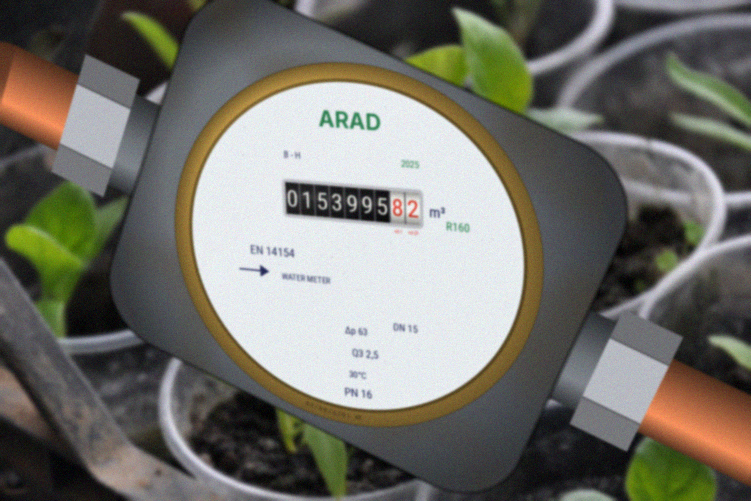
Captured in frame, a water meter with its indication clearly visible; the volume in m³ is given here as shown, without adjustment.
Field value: 153995.82 m³
